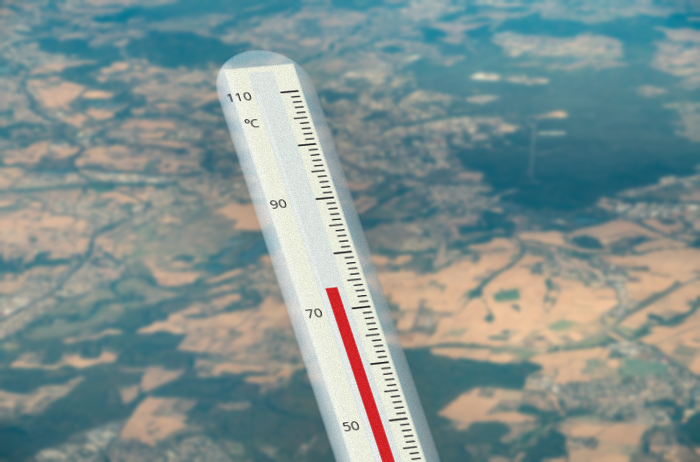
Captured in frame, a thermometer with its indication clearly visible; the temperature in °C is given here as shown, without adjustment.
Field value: 74 °C
